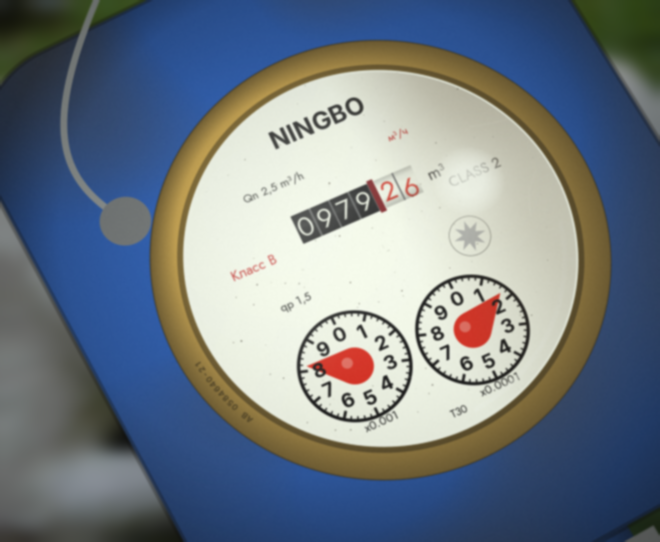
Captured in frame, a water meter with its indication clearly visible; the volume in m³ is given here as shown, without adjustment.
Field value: 979.2581 m³
